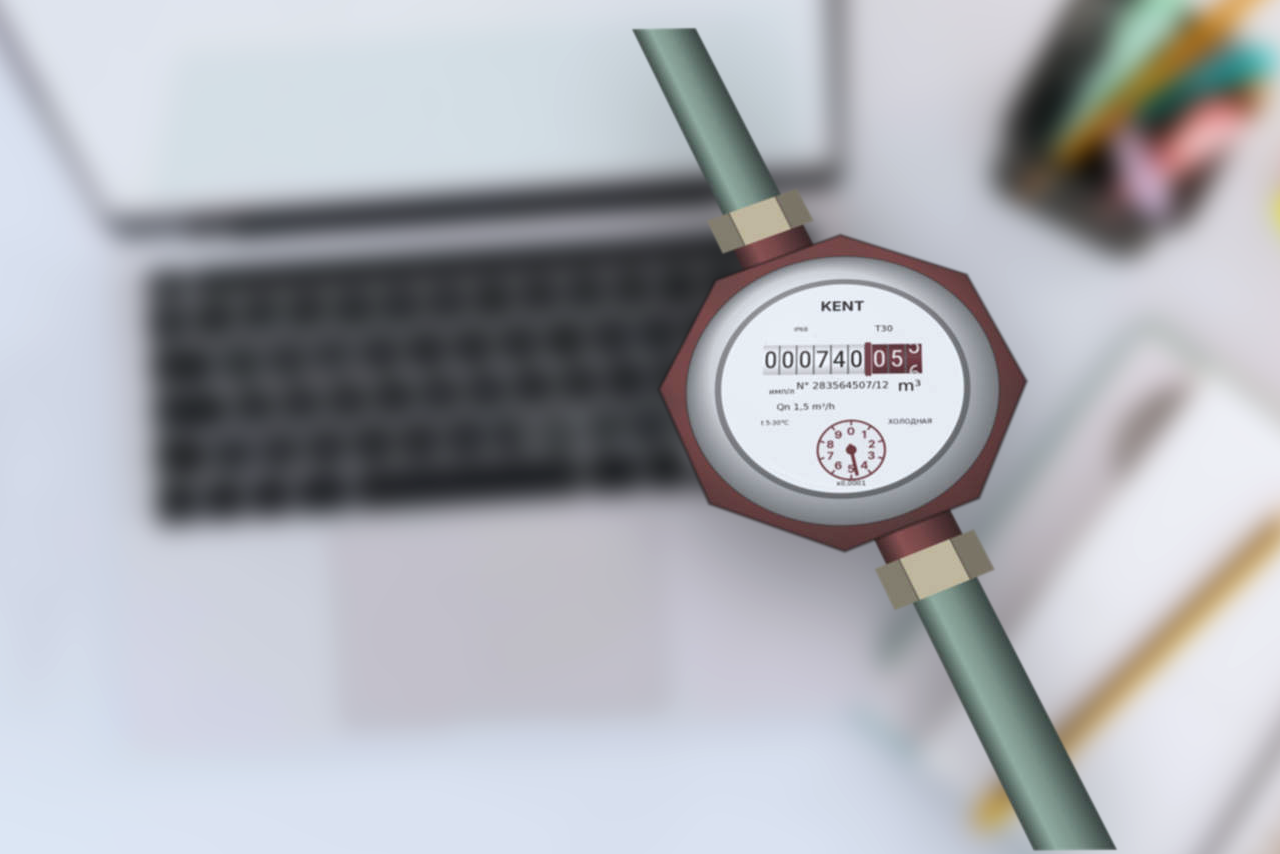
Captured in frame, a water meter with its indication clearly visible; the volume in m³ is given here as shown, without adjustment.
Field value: 740.0554 m³
